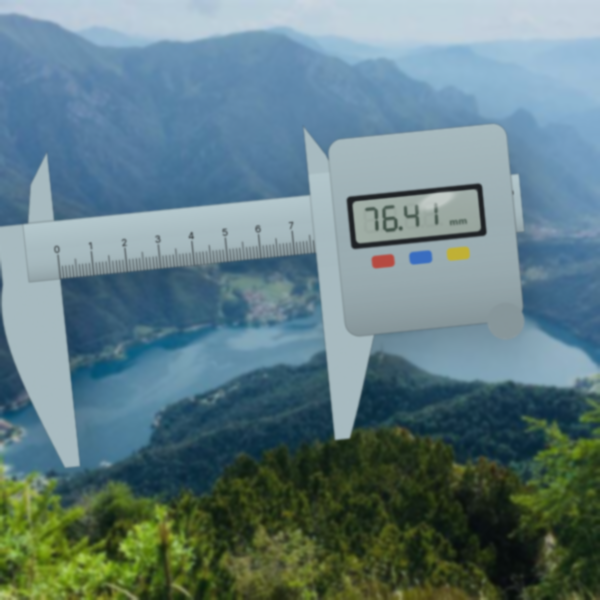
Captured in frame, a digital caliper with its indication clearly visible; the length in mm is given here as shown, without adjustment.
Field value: 76.41 mm
